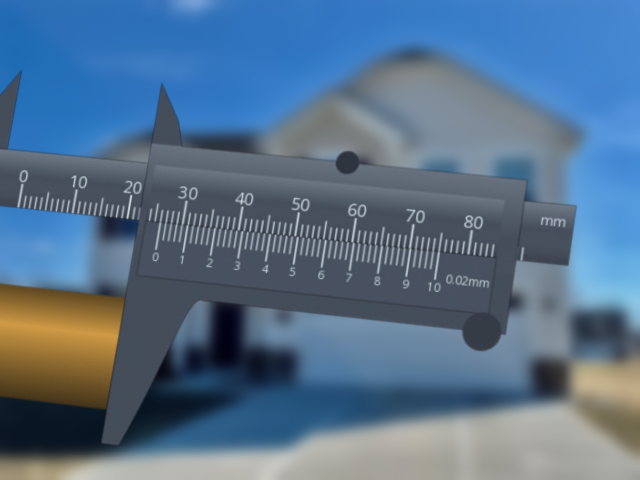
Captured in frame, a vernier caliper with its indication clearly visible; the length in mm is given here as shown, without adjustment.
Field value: 26.0 mm
